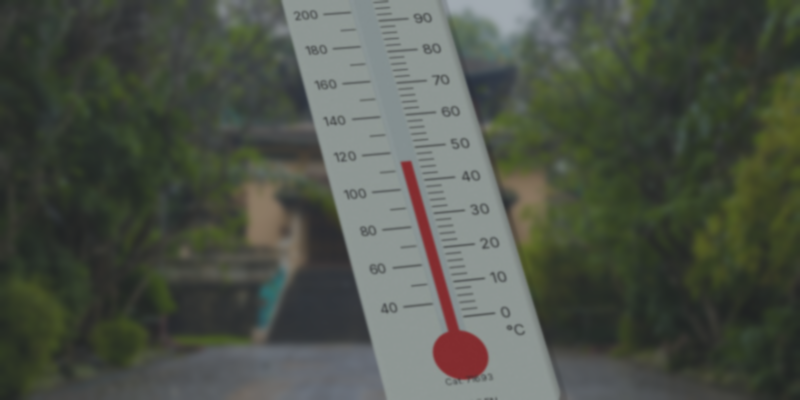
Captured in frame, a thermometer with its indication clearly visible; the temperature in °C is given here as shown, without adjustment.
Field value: 46 °C
